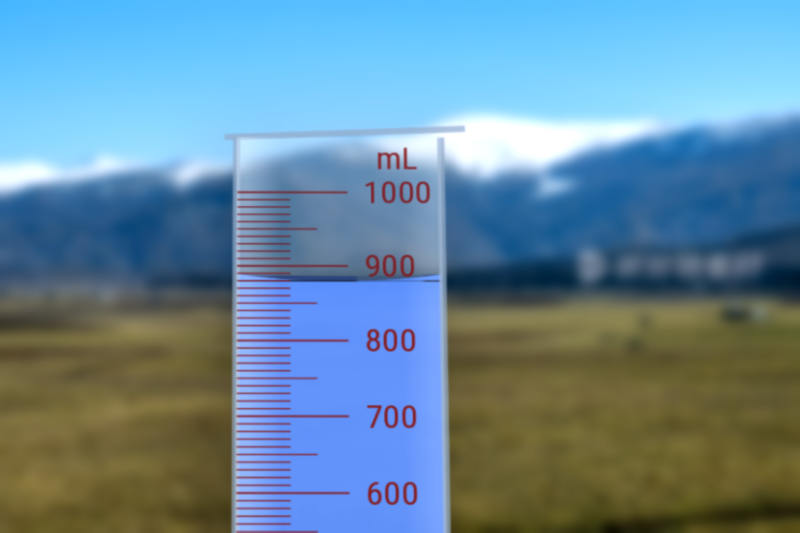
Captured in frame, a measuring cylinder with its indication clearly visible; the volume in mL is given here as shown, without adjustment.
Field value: 880 mL
